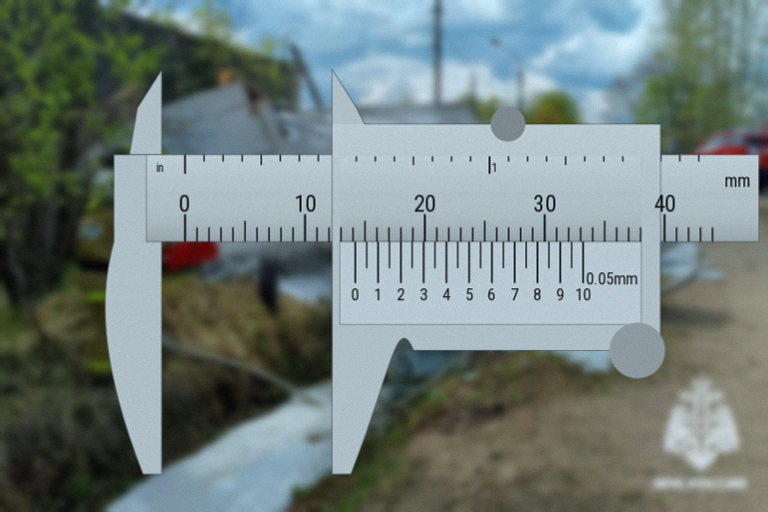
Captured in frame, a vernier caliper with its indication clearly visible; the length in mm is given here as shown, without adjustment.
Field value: 14.2 mm
